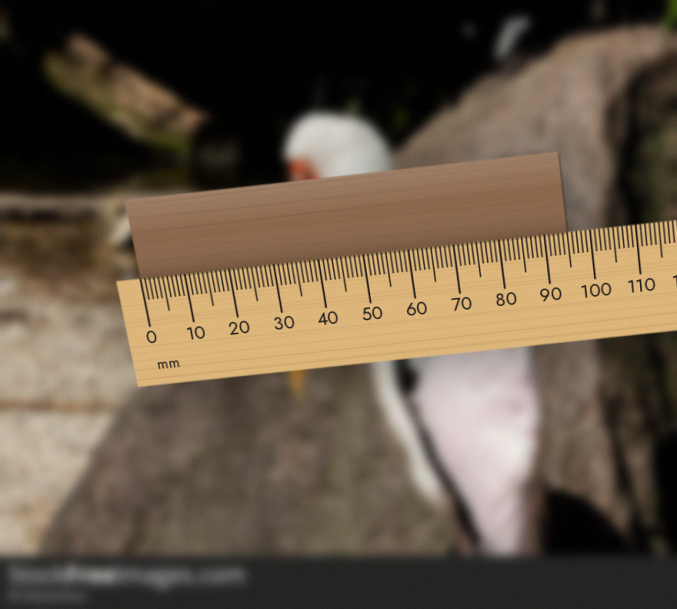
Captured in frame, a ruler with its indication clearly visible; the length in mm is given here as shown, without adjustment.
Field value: 95 mm
